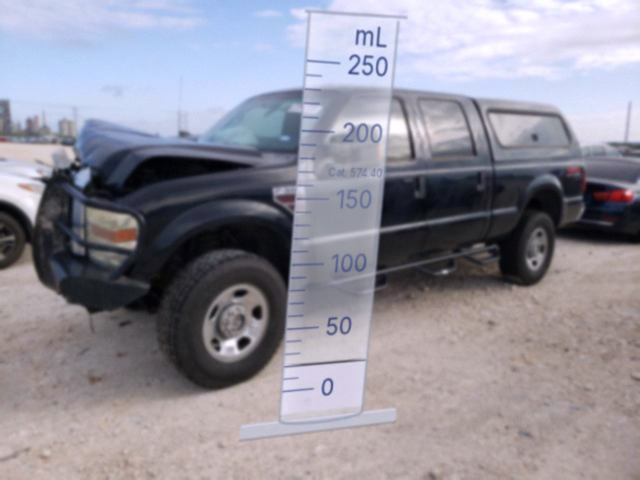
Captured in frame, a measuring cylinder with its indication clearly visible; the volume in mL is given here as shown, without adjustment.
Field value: 20 mL
